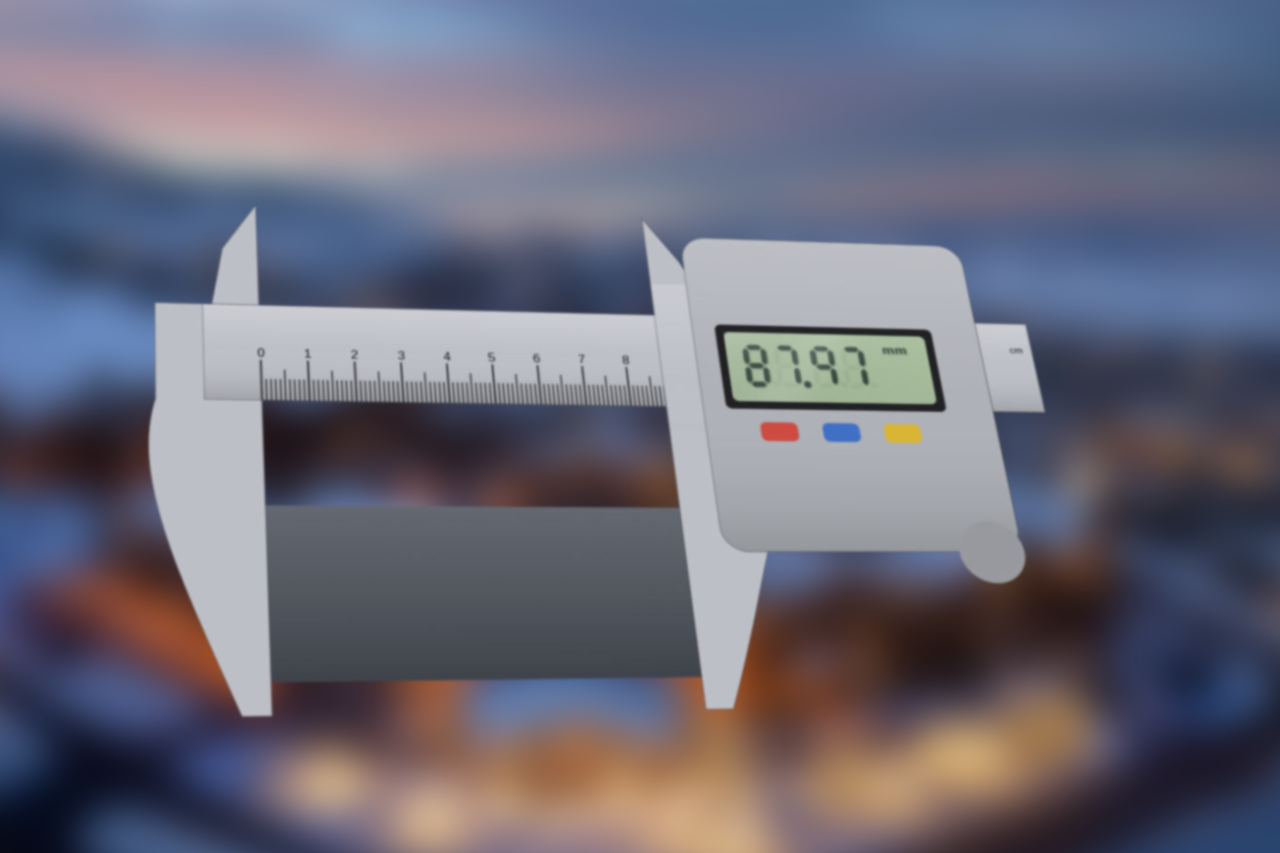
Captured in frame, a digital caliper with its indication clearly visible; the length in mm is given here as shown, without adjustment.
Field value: 87.97 mm
